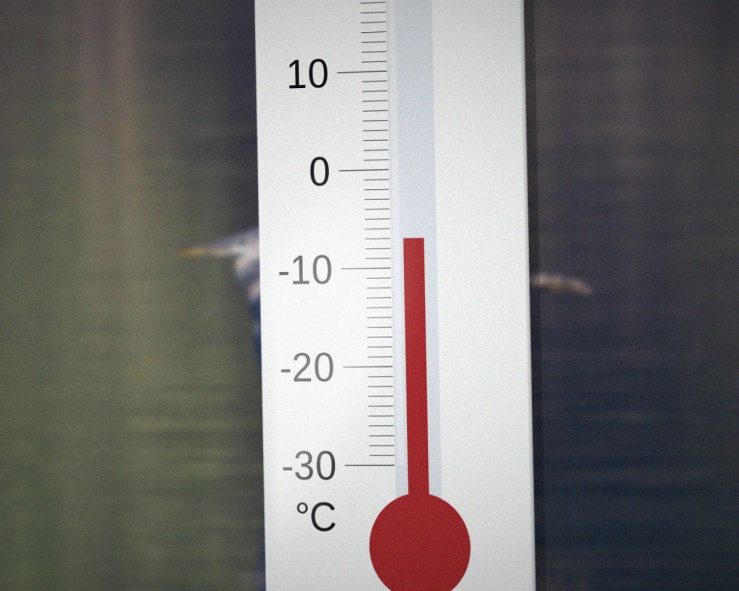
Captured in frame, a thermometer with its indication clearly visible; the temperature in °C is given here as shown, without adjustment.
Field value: -7 °C
